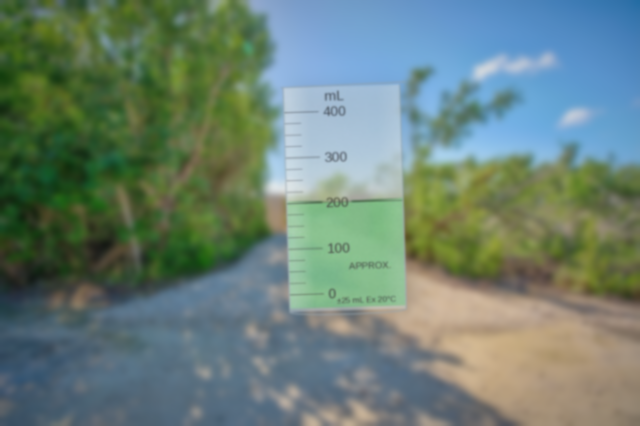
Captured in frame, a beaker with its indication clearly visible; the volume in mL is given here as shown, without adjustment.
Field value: 200 mL
